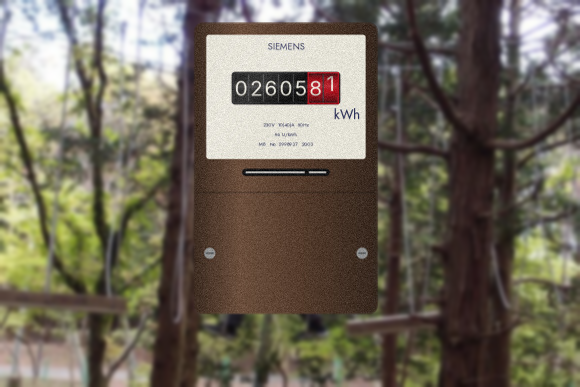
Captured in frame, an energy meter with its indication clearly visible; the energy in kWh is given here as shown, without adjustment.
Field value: 2605.81 kWh
